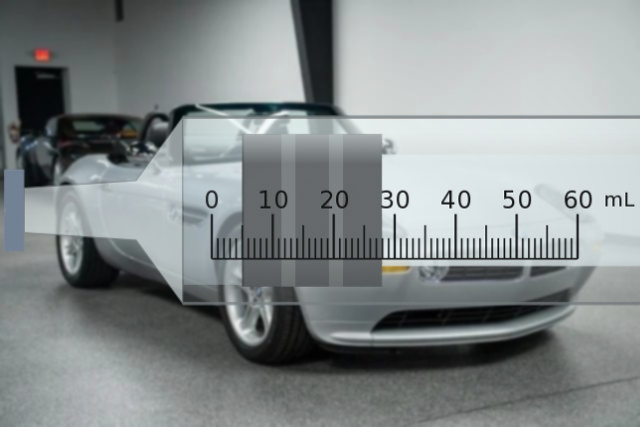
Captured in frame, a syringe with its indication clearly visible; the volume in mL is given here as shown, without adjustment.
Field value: 5 mL
